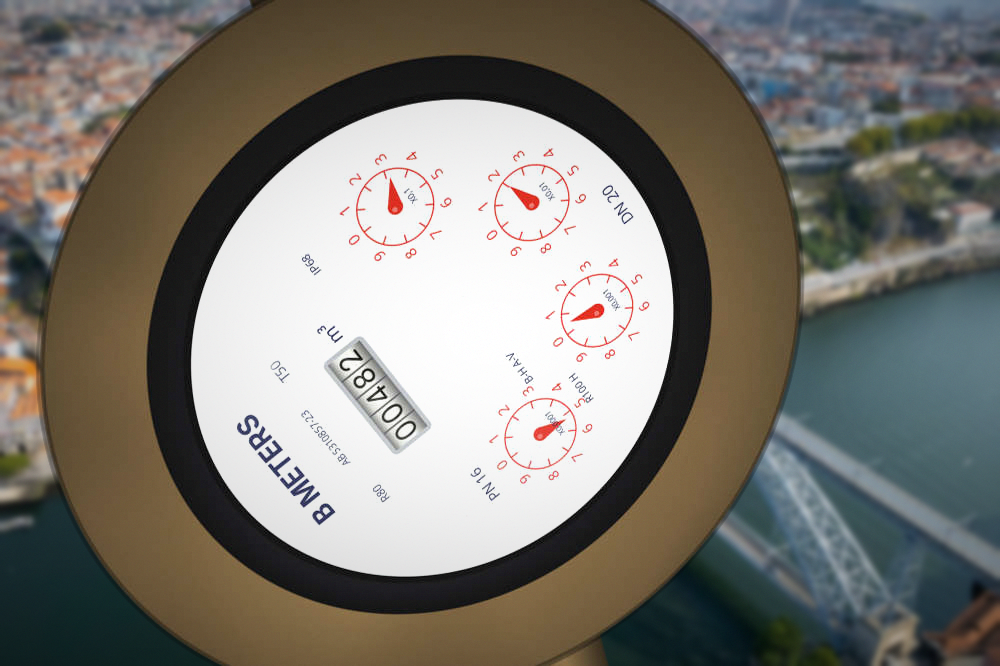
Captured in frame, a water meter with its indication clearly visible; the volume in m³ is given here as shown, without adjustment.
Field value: 482.3205 m³
